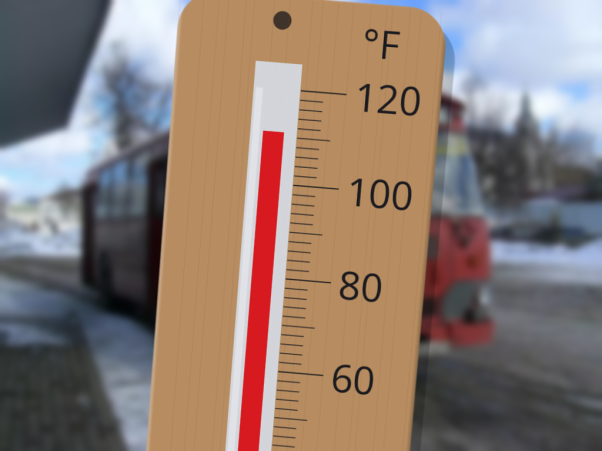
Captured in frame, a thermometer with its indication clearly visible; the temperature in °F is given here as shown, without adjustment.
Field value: 111 °F
